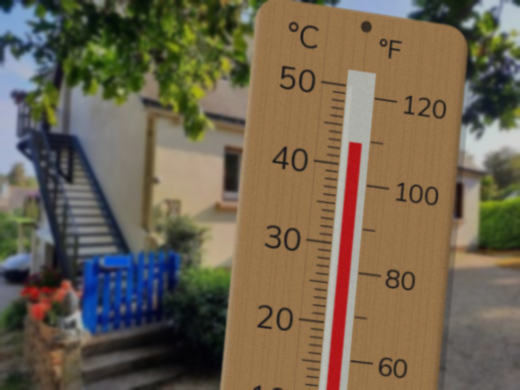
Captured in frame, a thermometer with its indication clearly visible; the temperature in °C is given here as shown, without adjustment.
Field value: 43 °C
